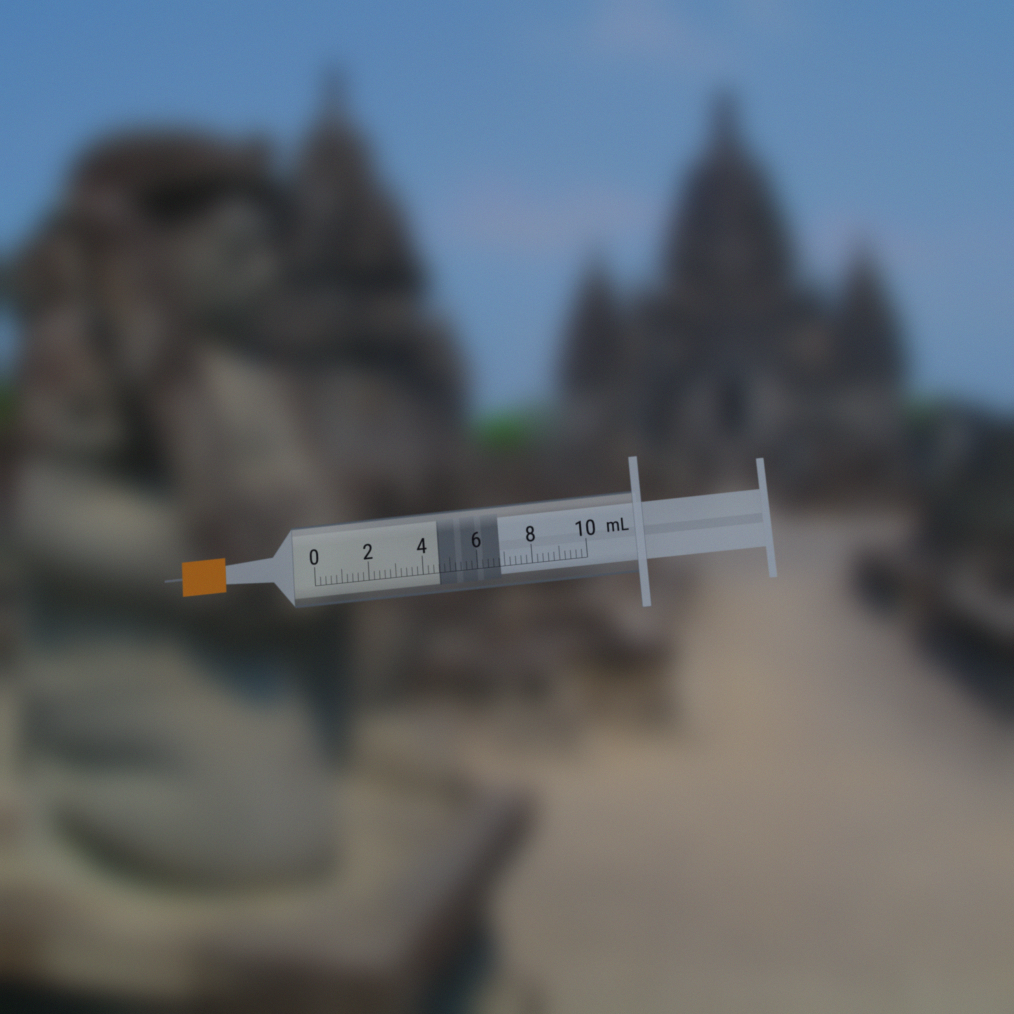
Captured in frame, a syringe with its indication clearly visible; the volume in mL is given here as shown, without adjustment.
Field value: 4.6 mL
